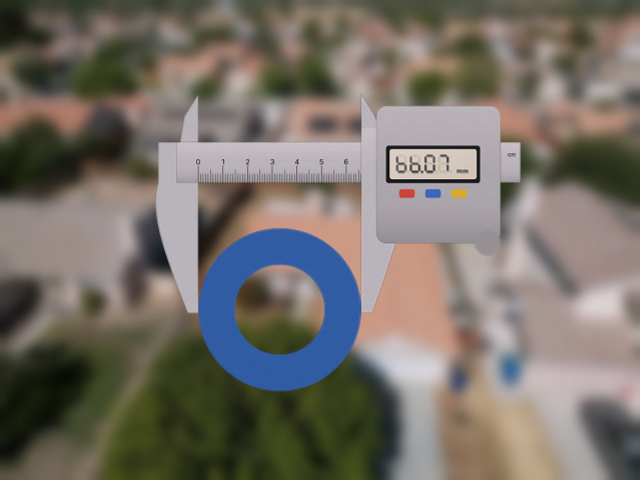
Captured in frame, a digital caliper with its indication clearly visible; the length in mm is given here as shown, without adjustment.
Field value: 66.07 mm
